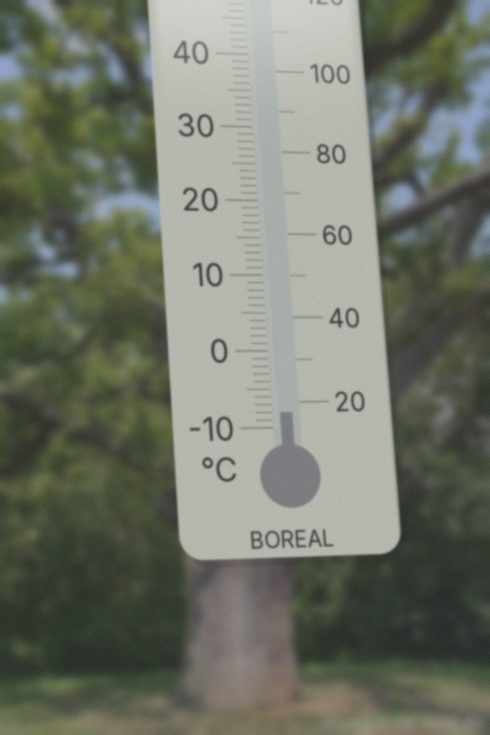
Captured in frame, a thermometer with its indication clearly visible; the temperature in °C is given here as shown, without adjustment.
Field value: -8 °C
